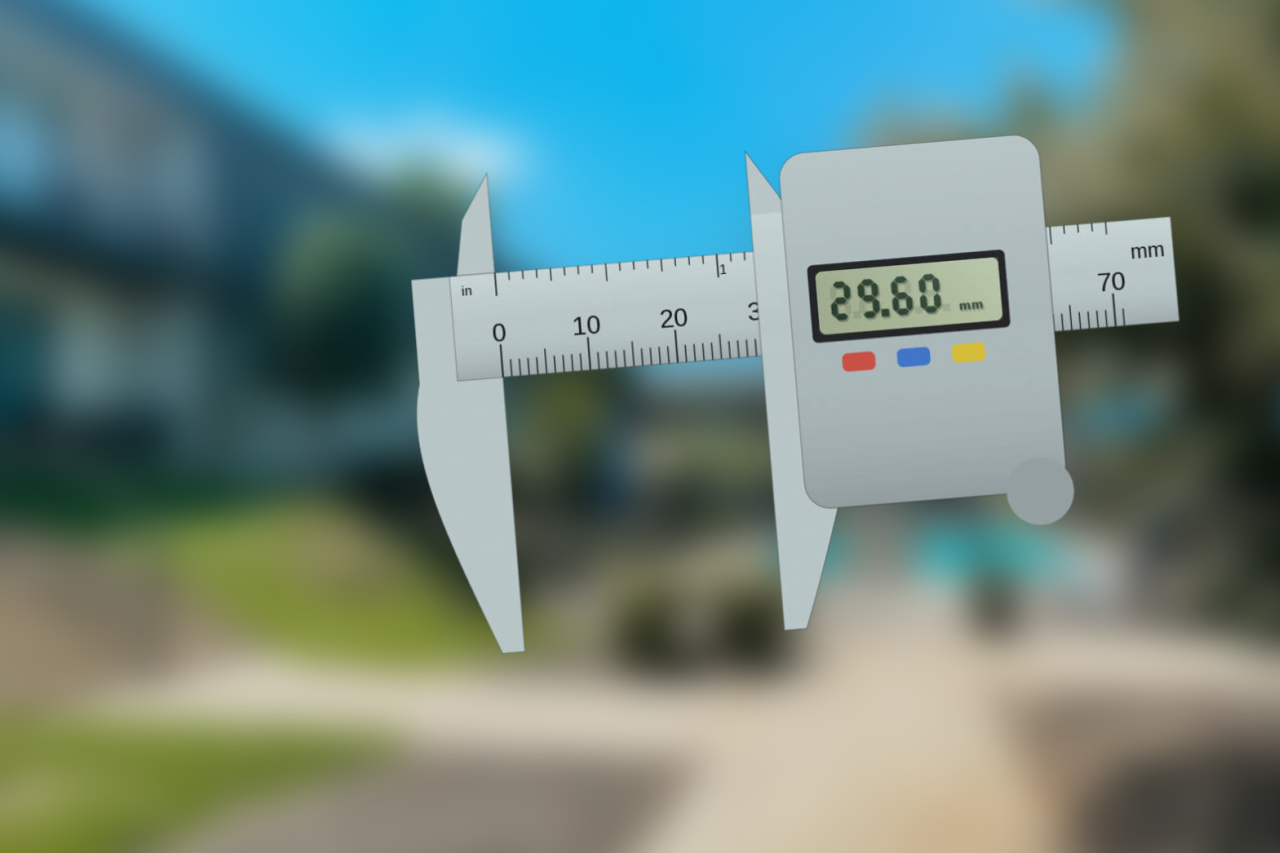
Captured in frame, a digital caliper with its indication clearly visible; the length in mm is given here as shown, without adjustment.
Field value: 29.60 mm
